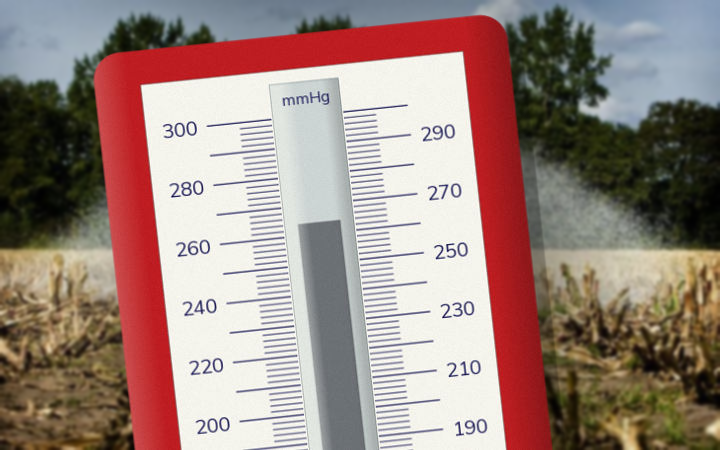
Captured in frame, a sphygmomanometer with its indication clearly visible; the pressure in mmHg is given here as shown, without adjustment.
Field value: 264 mmHg
